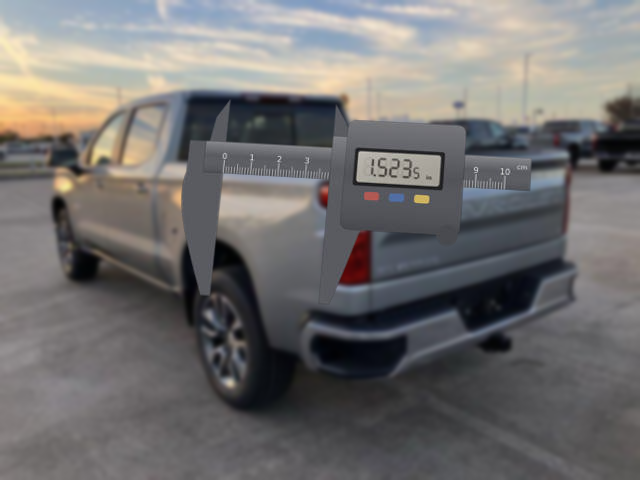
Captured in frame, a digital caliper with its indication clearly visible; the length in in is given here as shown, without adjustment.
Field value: 1.5235 in
